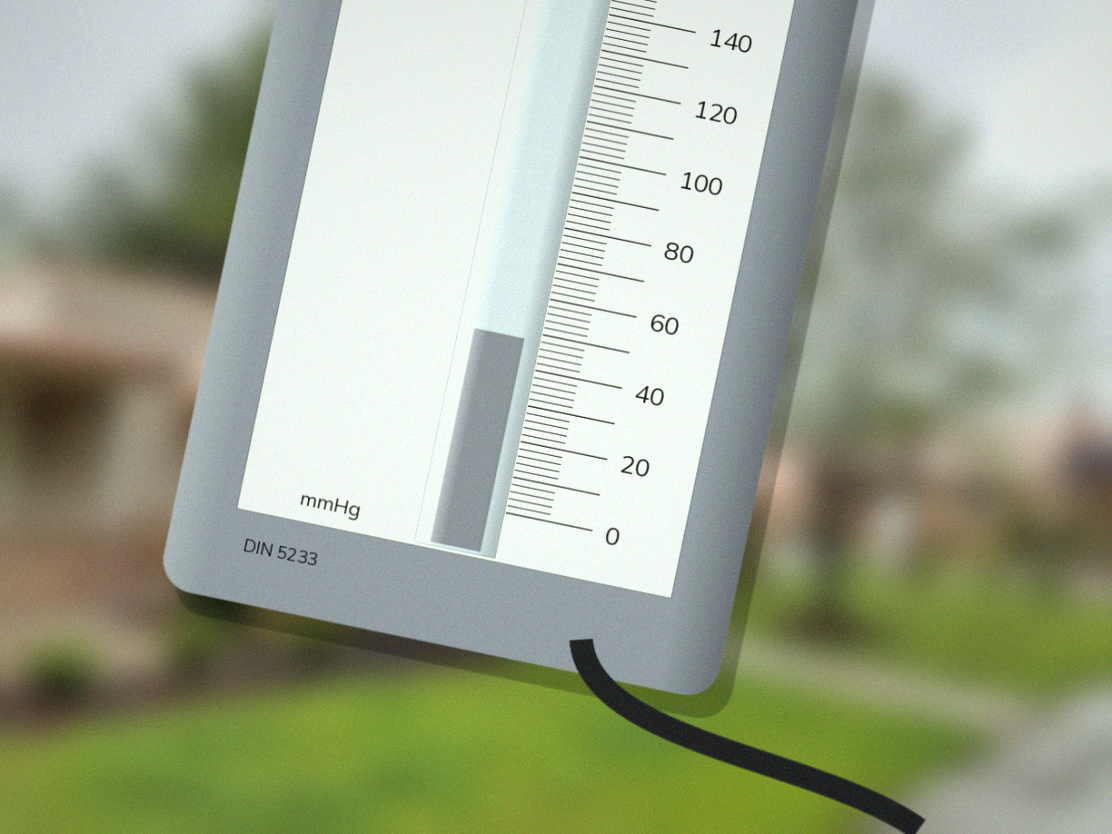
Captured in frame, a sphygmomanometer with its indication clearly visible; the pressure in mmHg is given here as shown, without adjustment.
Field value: 48 mmHg
